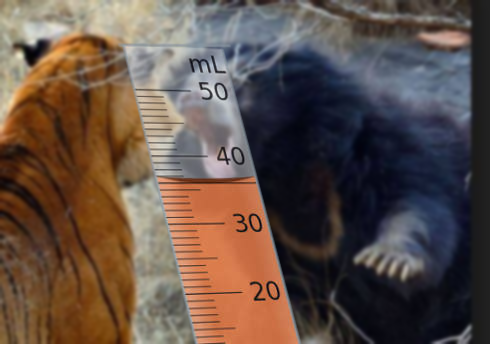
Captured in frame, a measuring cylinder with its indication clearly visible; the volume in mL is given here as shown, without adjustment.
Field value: 36 mL
